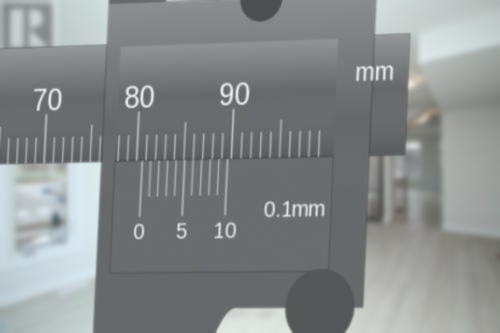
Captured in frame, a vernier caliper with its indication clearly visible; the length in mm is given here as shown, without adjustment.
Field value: 80.6 mm
